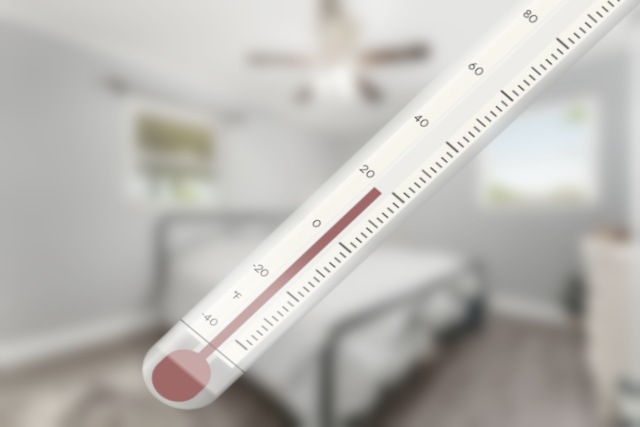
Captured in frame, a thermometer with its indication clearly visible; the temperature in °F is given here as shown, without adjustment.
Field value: 18 °F
